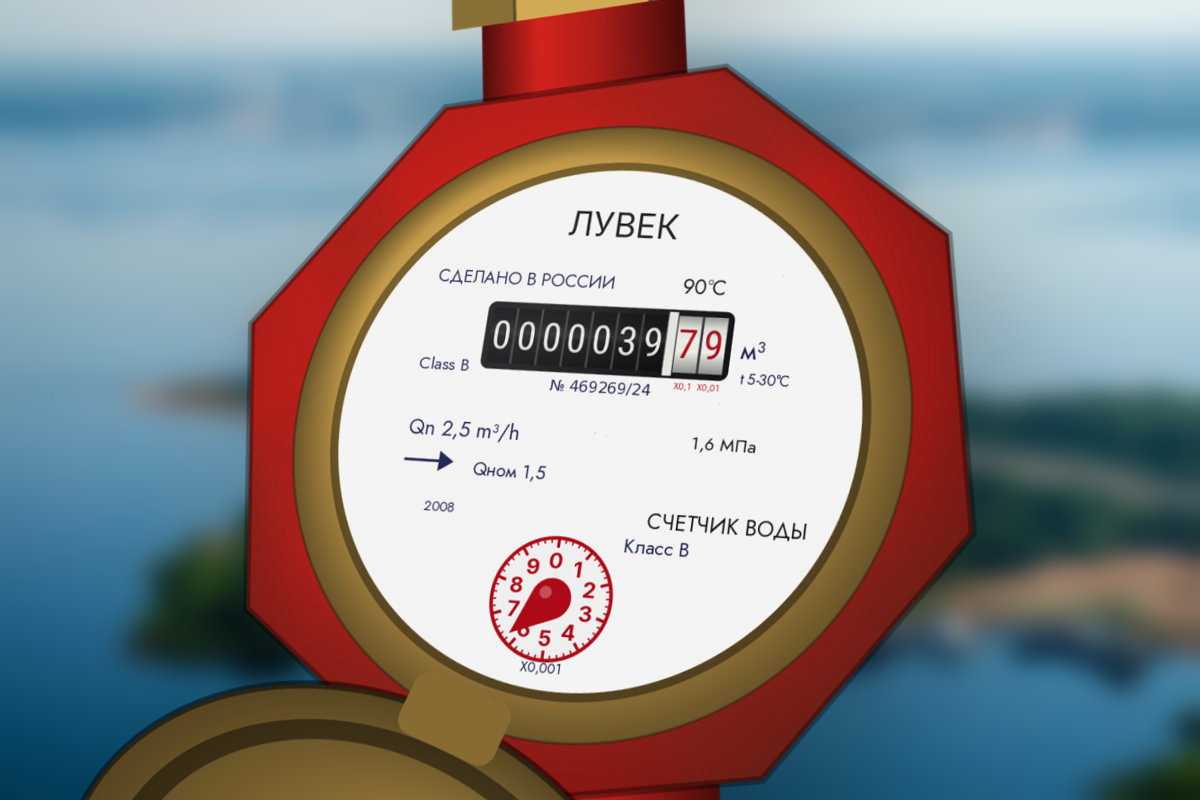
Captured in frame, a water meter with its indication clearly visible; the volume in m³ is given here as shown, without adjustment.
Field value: 39.796 m³
